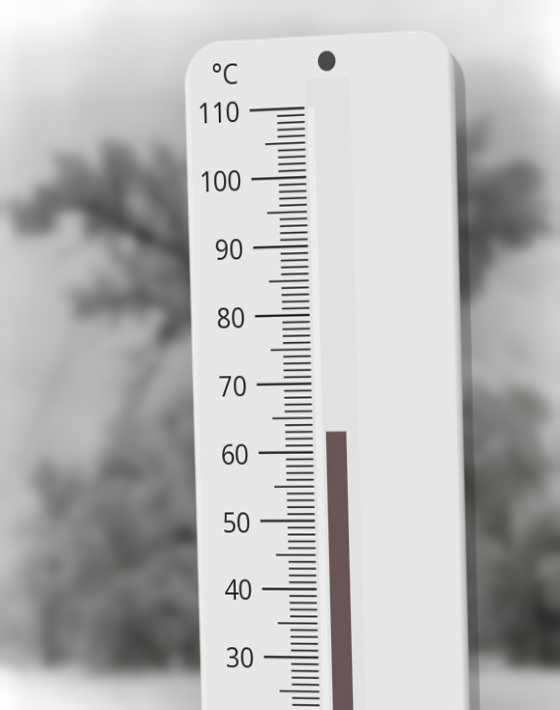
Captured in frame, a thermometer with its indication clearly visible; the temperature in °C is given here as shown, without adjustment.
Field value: 63 °C
